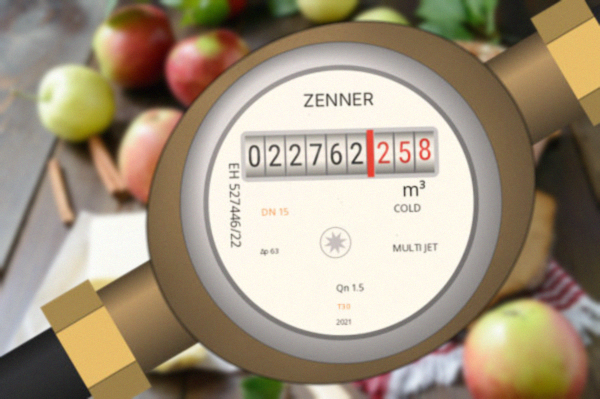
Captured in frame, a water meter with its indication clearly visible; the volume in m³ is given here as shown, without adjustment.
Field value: 22762.258 m³
